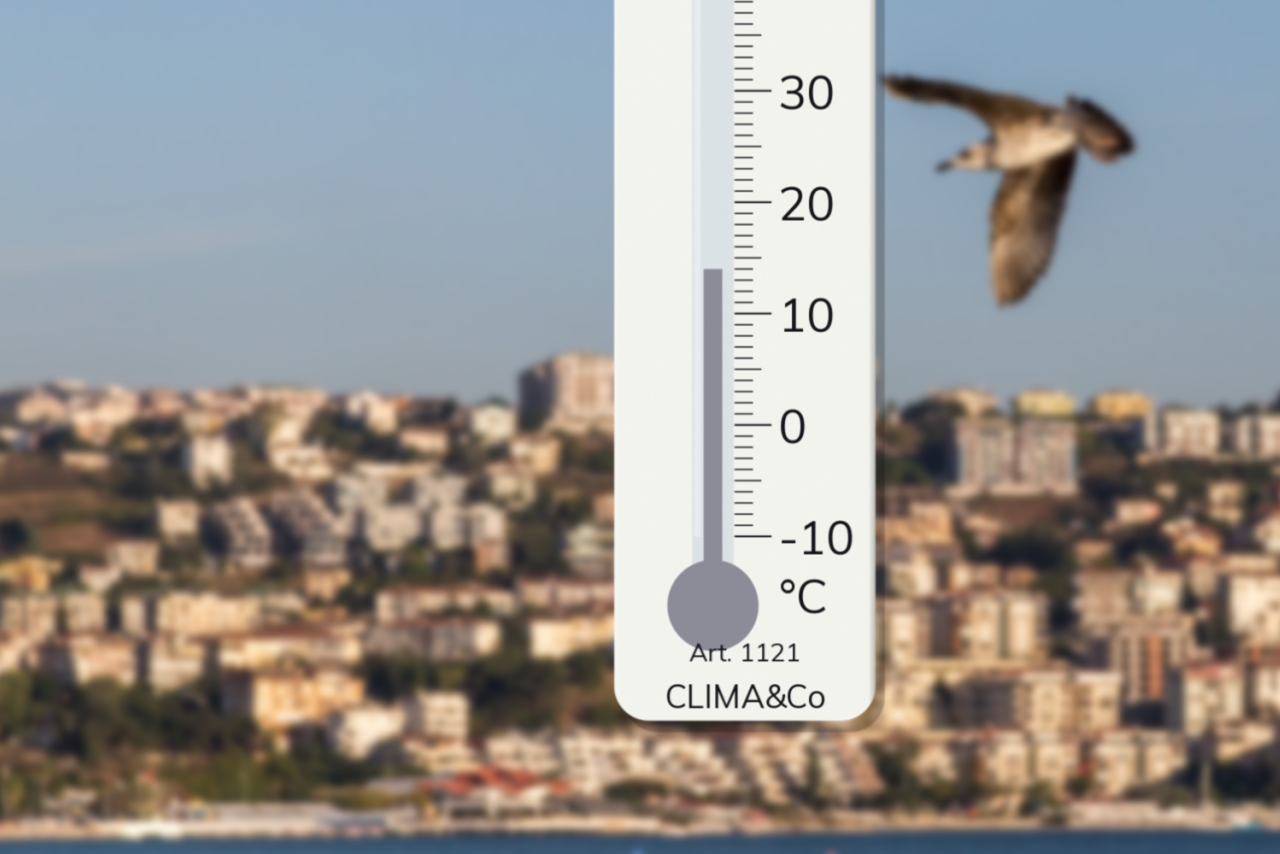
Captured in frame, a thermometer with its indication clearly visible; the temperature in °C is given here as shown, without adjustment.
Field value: 14 °C
